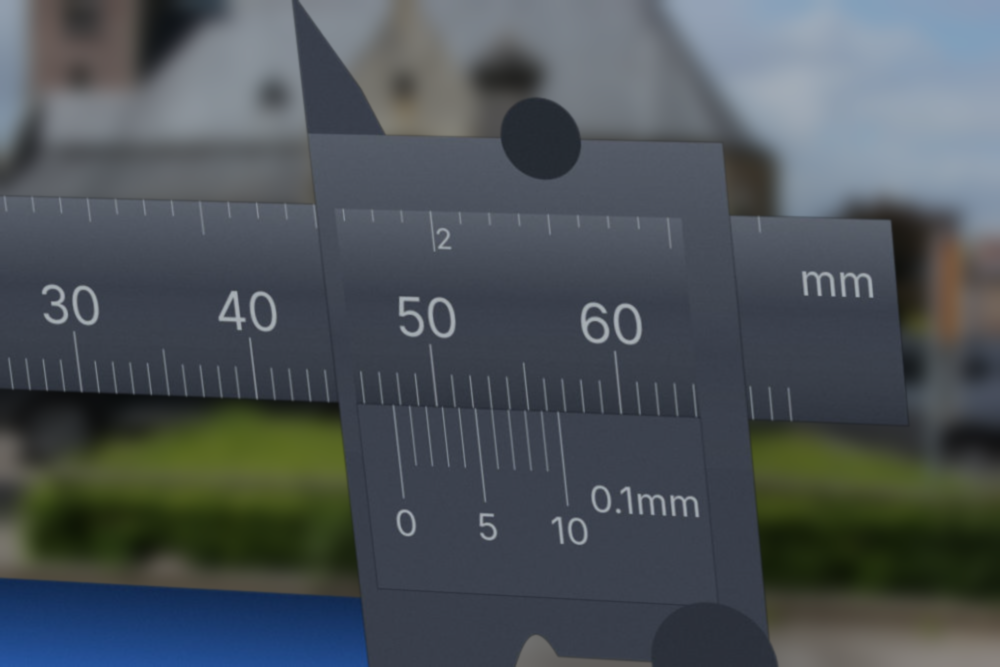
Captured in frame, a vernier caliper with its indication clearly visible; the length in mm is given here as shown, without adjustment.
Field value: 47.6 mm
